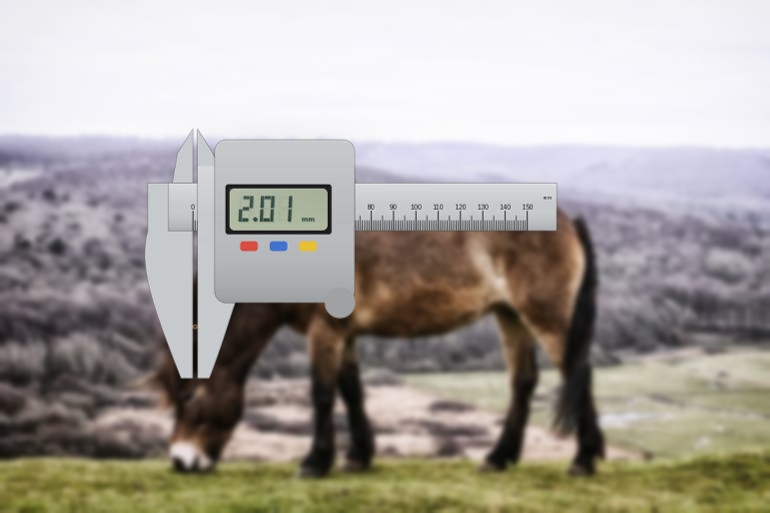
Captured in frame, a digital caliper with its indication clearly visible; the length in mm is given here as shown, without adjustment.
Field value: 2.01 mm
